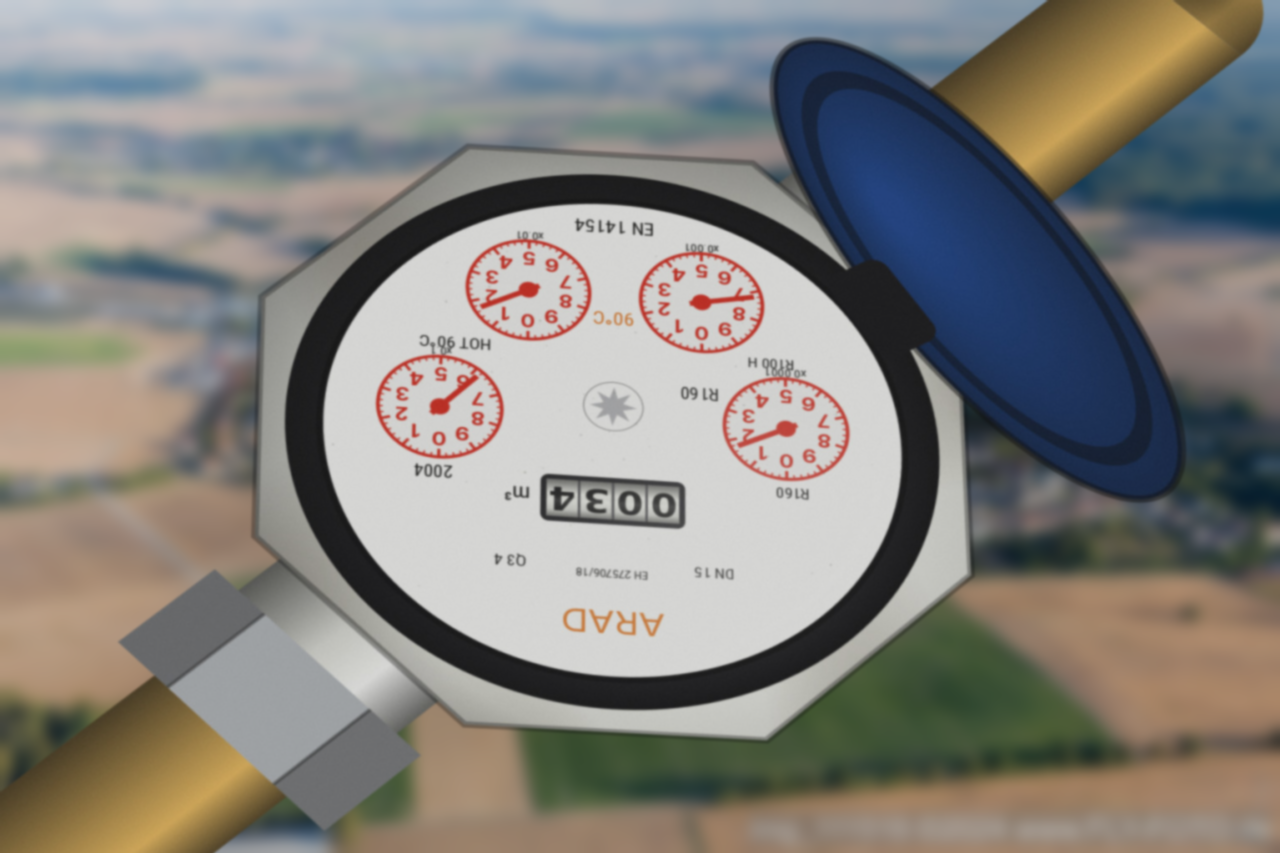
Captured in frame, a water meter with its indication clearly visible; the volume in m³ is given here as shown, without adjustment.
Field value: 34.6171 m³
